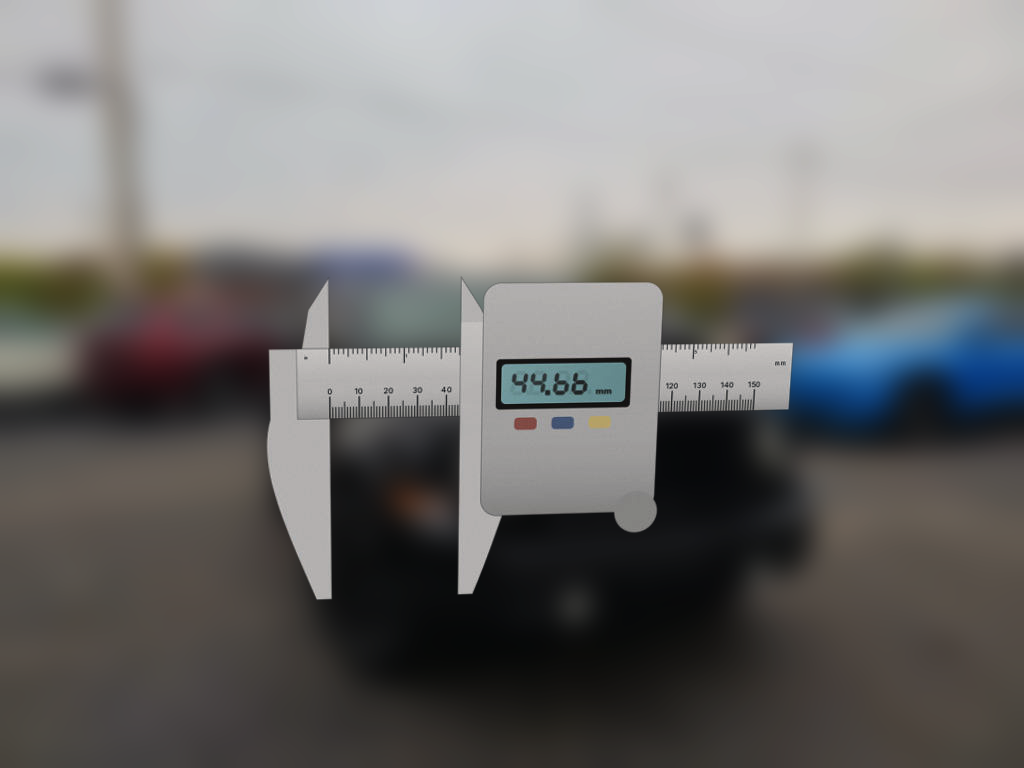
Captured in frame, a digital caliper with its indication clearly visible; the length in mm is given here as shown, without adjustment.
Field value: 44.66 mm
